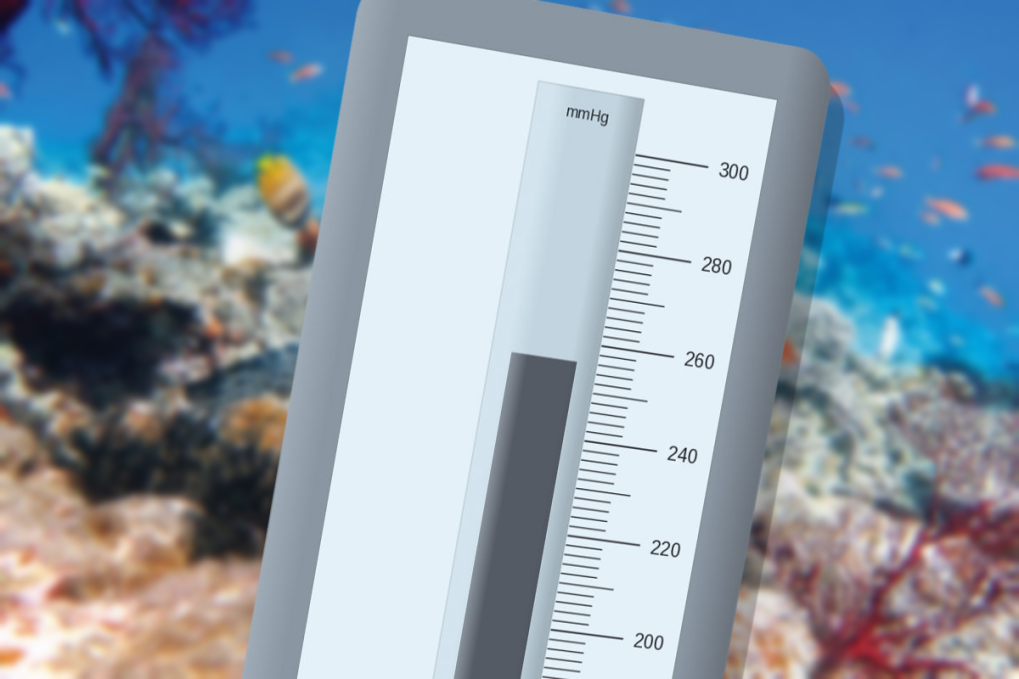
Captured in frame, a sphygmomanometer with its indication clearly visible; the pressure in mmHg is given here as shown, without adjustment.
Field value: 256 mmHg
